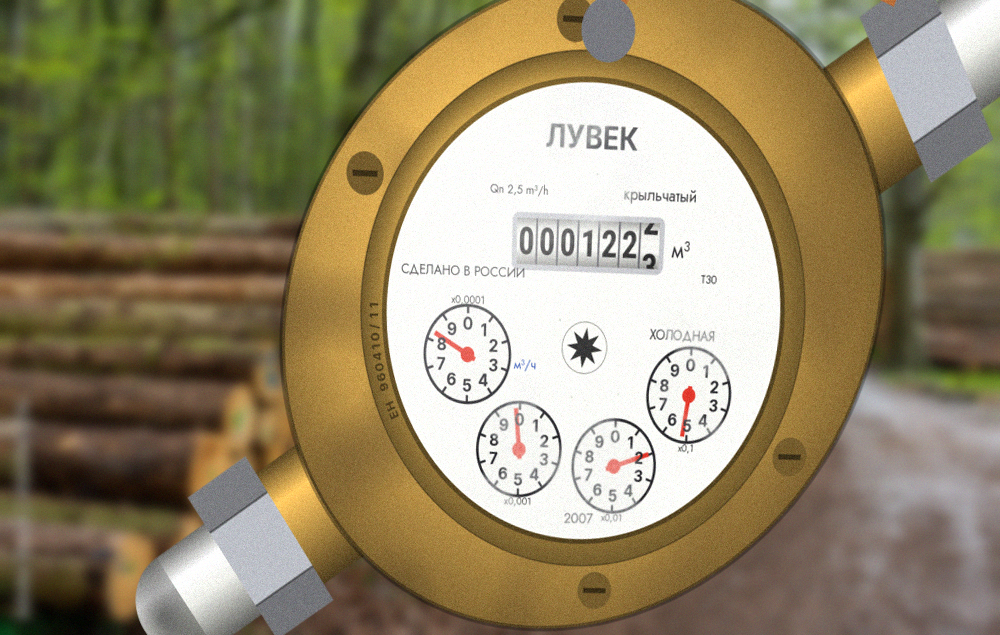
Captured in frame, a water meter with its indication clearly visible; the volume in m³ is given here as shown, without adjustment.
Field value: 1222.5198 m³
